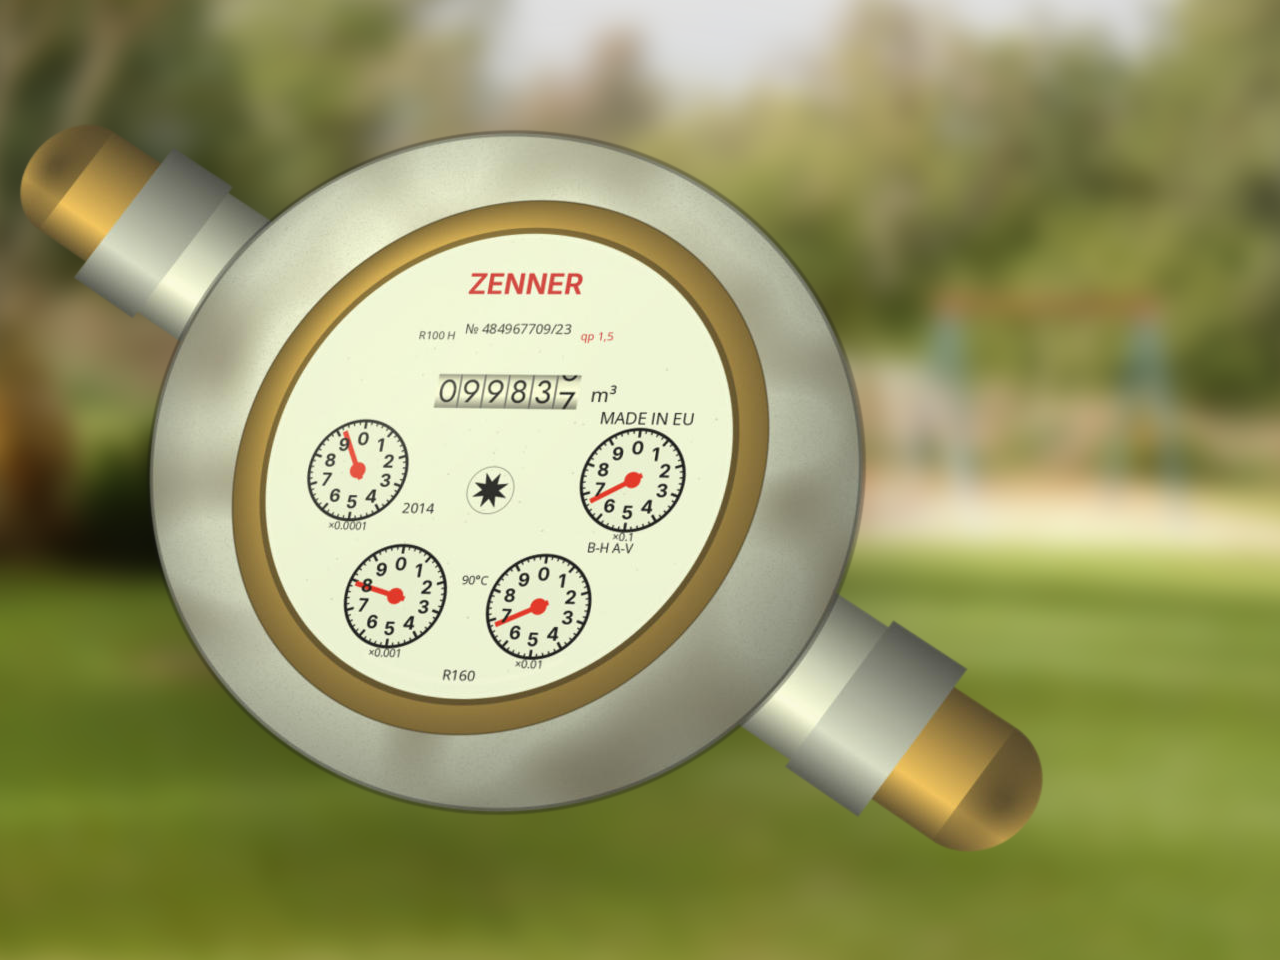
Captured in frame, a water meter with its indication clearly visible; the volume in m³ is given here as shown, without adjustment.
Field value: 99836.6679 m³
